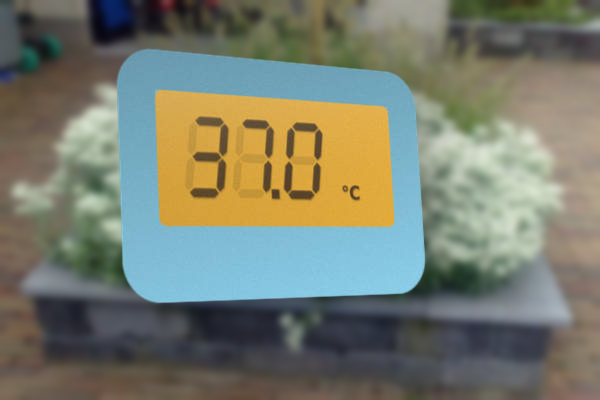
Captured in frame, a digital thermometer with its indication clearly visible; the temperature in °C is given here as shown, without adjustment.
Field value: 37.0 °C
